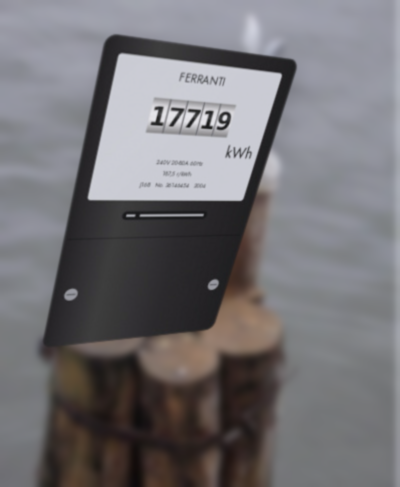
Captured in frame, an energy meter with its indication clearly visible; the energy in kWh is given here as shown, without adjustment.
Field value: 17719 kWh
